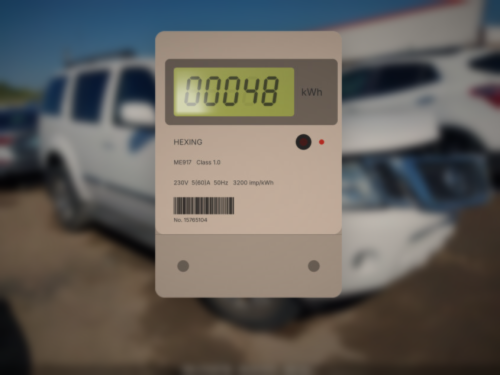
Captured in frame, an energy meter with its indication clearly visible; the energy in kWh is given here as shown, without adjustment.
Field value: 48 kWh
